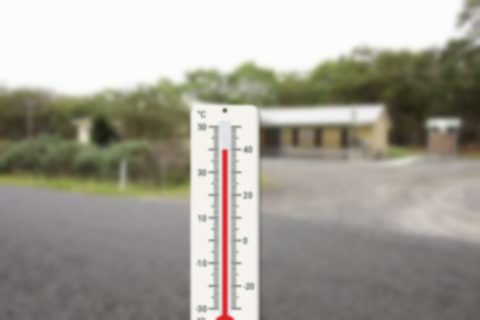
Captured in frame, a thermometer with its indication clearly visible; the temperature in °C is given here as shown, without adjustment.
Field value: 40 °C
